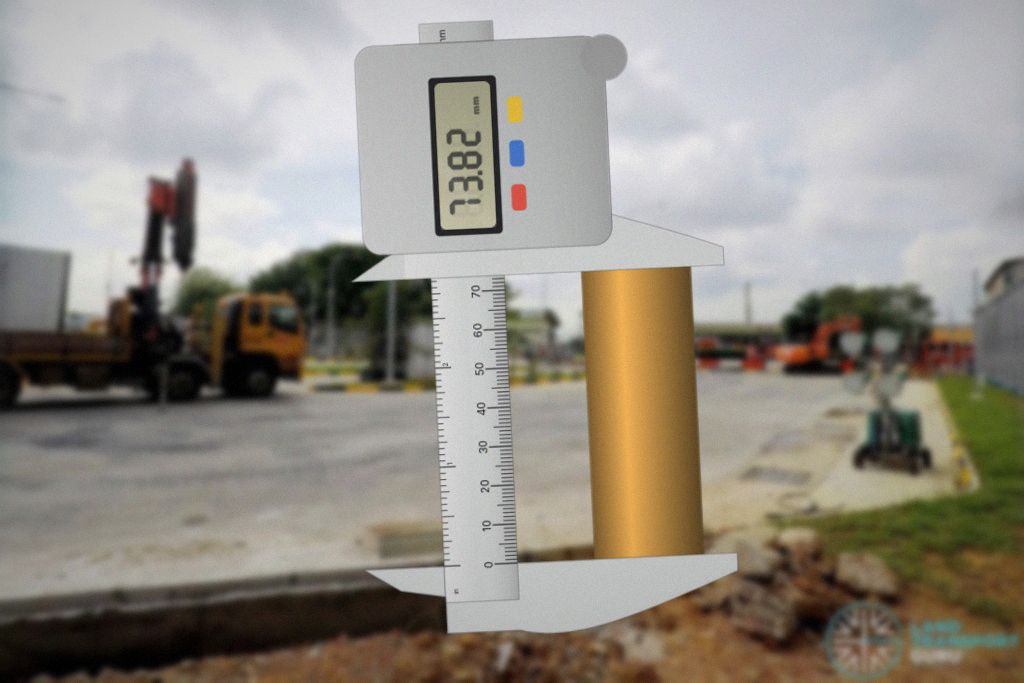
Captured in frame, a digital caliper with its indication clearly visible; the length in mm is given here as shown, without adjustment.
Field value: 73.82 mm
